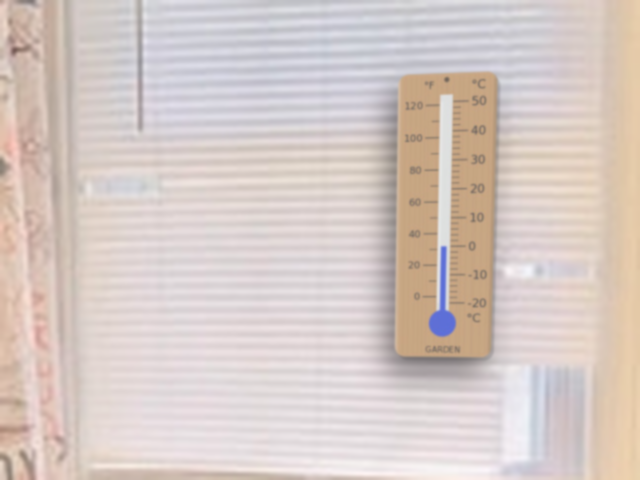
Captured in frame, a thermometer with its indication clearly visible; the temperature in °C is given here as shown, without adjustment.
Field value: 0 °C
